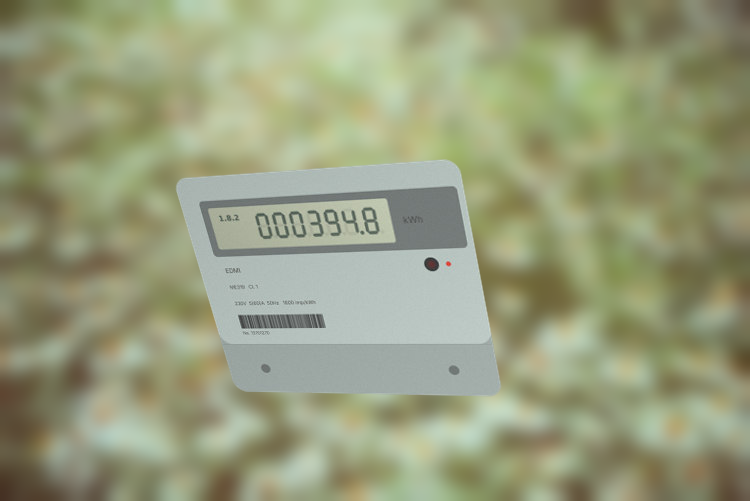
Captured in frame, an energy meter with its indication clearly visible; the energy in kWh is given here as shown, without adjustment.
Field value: 394.8 kWh
